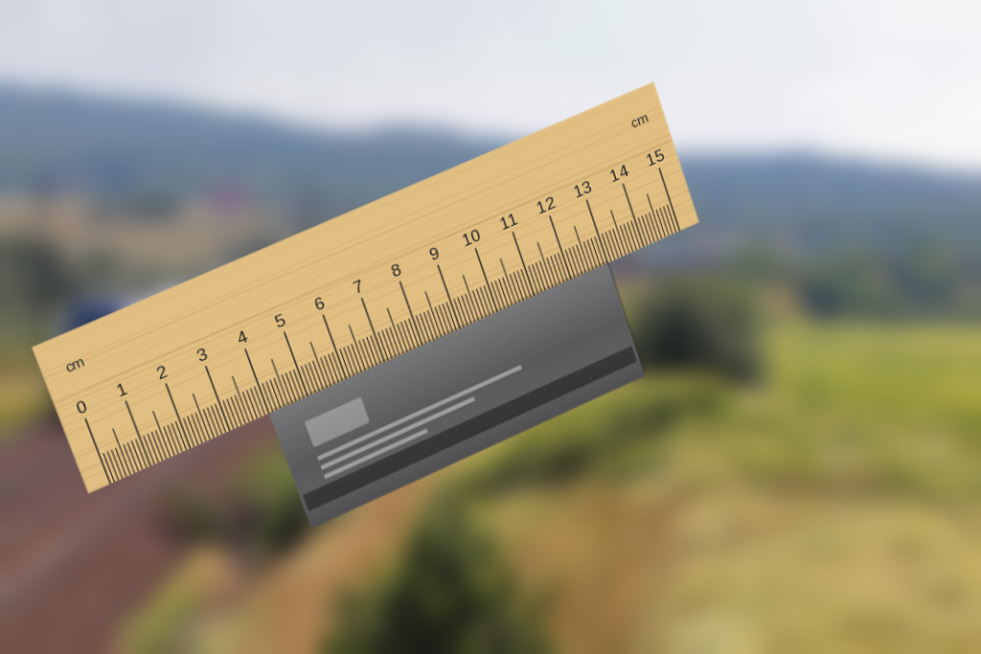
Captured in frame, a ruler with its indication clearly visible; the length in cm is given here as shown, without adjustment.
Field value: 9 cm
